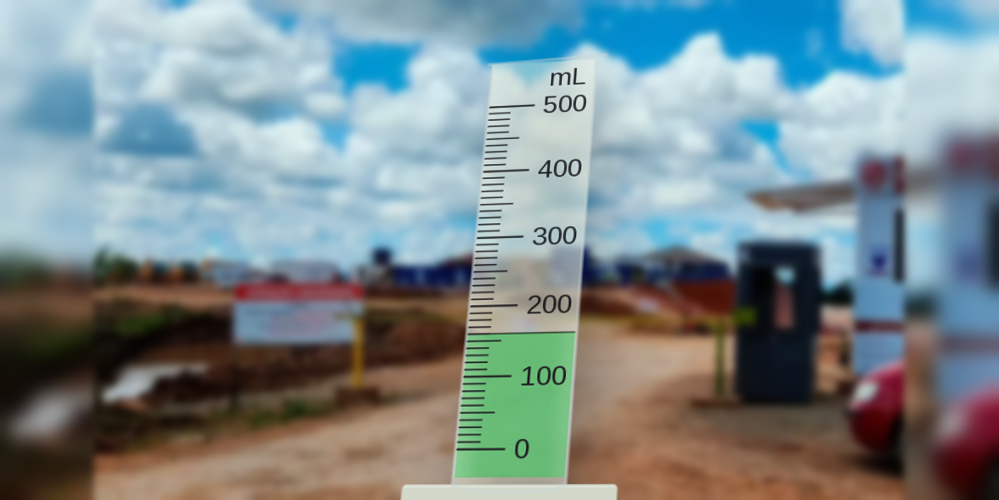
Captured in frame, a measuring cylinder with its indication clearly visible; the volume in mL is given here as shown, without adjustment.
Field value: 160 mL
